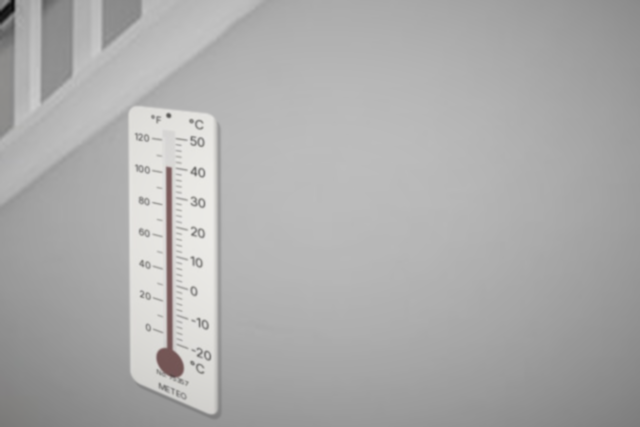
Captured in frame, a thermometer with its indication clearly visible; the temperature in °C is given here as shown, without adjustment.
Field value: 40 °C
